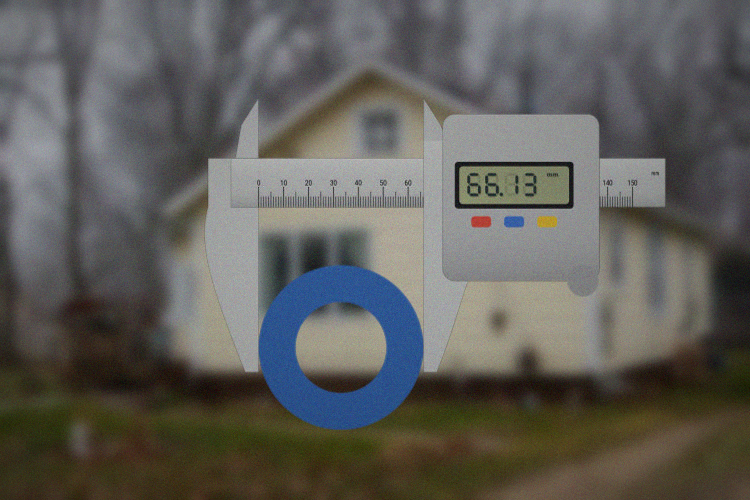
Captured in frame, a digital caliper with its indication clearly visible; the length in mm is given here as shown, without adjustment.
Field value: 66.13 mm
